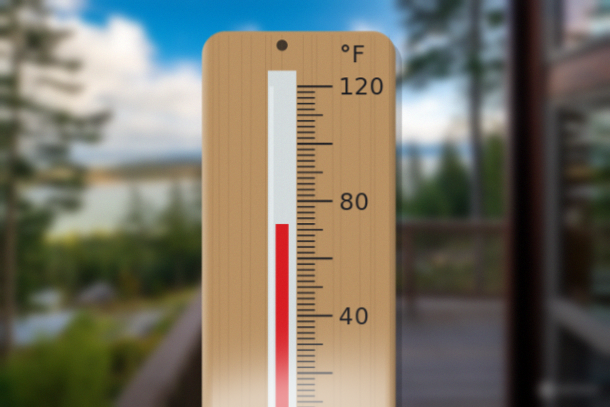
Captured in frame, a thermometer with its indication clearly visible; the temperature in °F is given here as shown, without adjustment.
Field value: 72 °F
